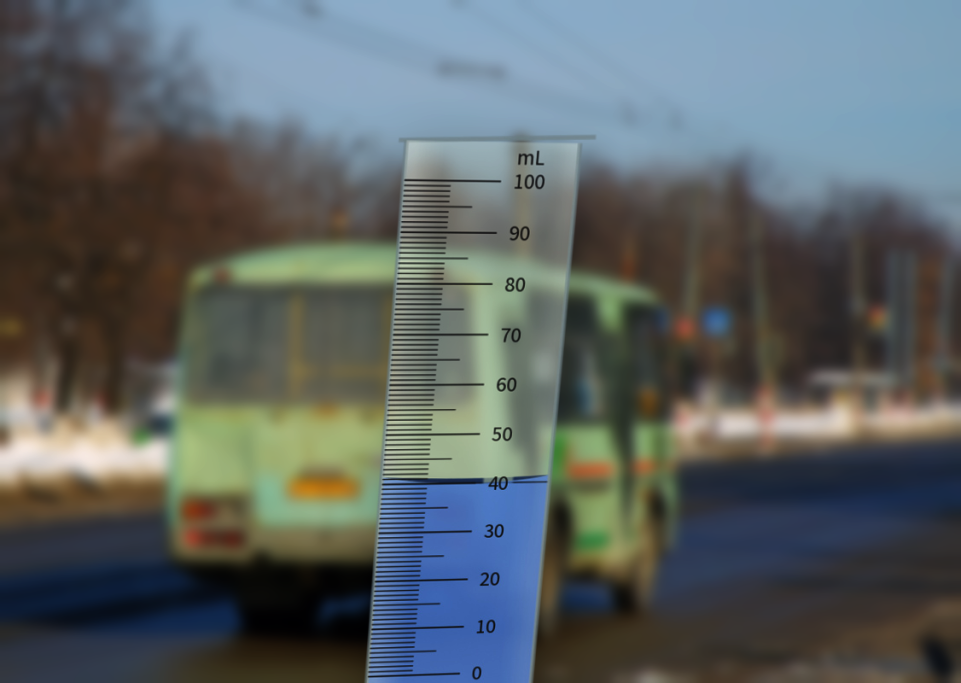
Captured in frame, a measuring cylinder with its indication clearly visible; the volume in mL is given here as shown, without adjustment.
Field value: 40 mL
